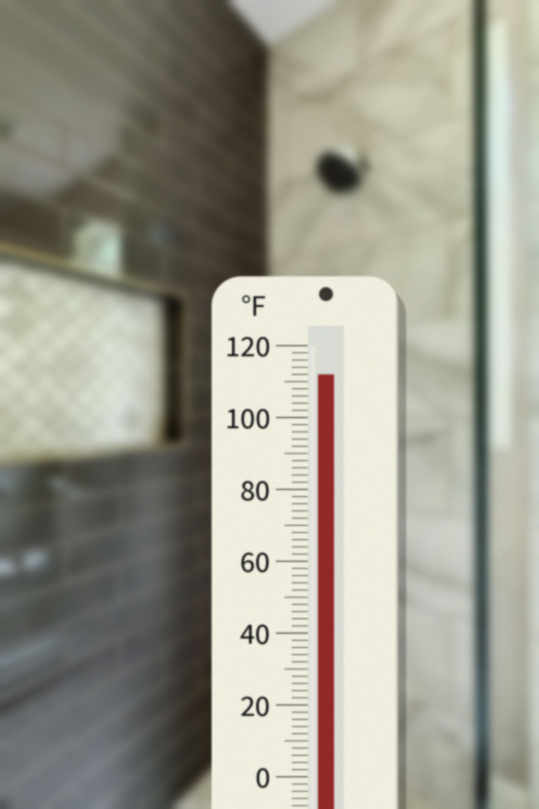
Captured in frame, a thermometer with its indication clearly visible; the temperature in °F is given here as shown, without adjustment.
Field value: 112 °F
